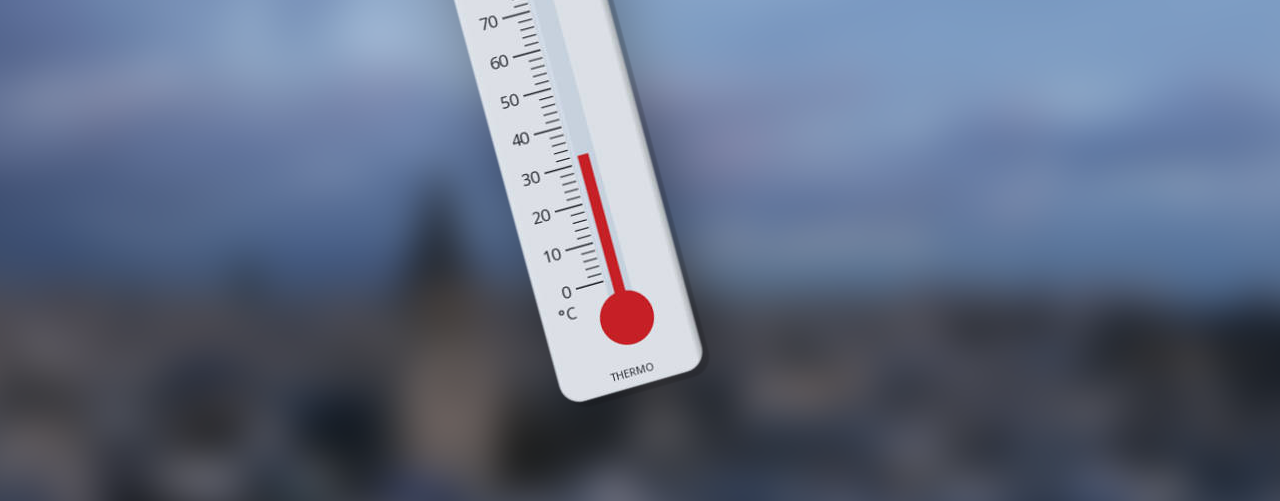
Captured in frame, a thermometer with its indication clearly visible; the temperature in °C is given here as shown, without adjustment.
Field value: 32 °C
